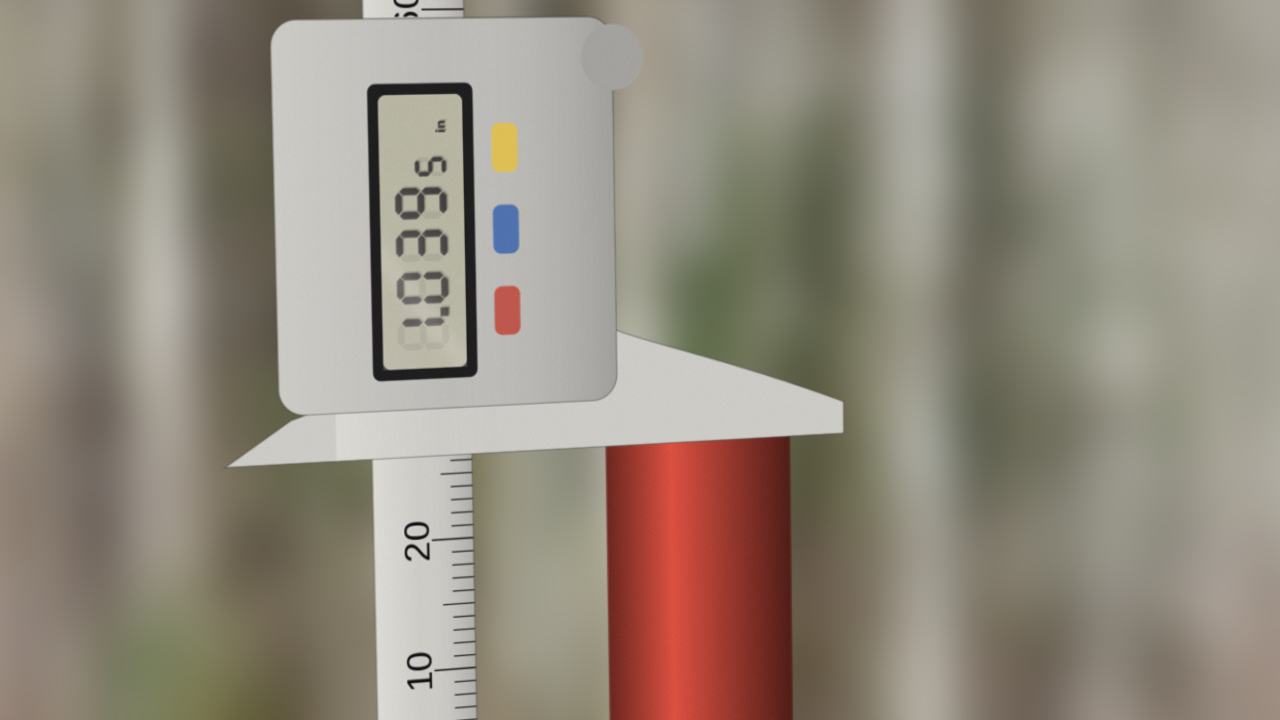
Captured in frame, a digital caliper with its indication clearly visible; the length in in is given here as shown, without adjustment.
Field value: 1.0395 in
